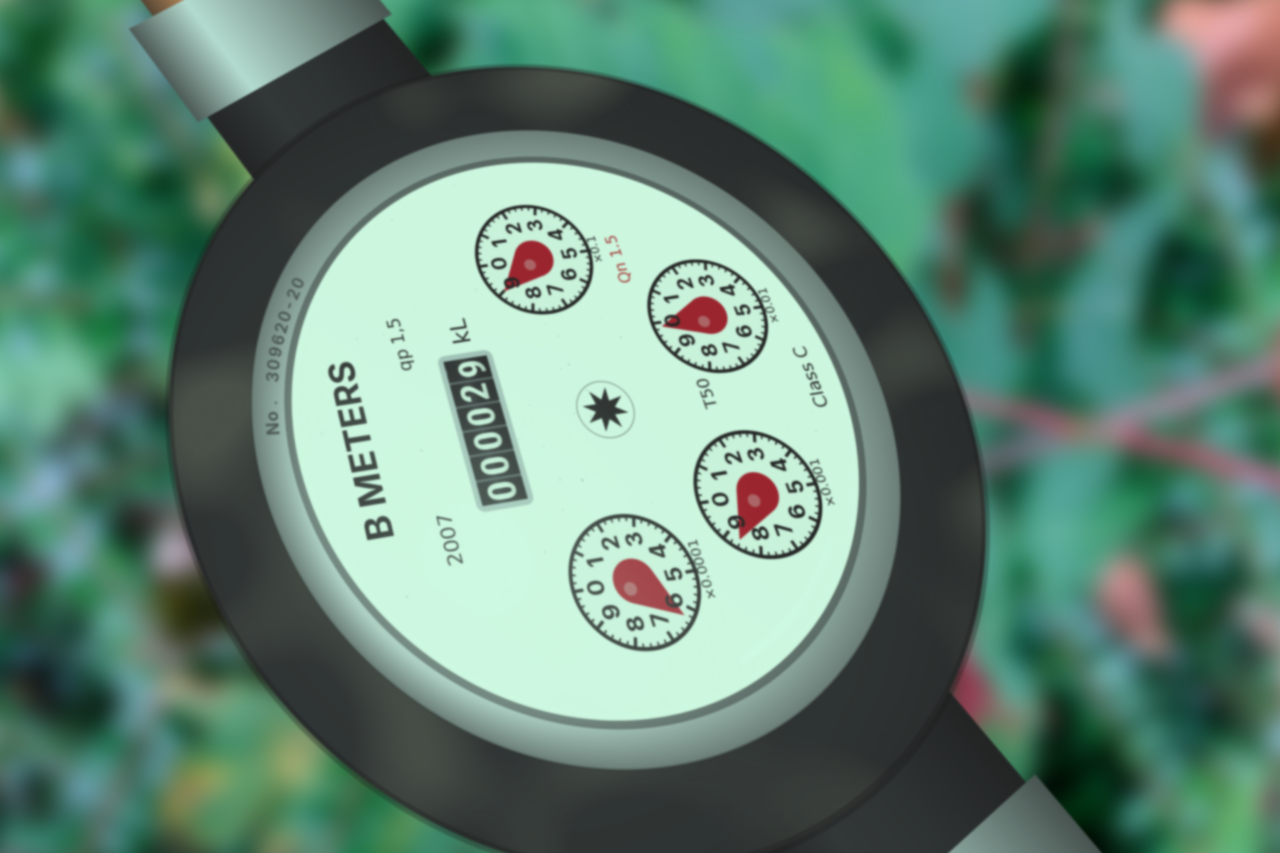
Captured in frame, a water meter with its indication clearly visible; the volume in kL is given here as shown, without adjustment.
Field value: 28.8986 kL
